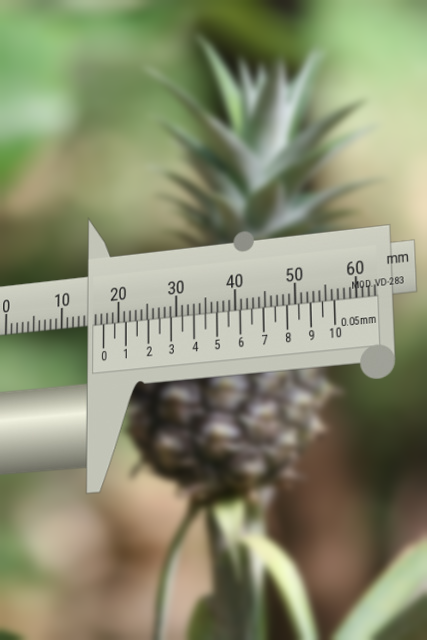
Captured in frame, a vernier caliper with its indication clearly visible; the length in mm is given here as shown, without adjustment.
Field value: 17.4 mm
